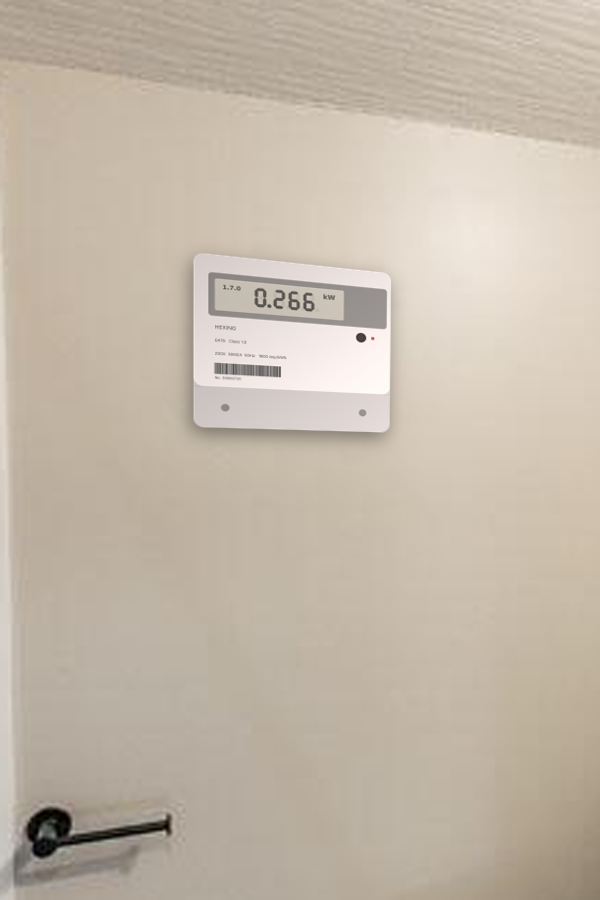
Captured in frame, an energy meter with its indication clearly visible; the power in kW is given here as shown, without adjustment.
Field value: 0.266 kW
